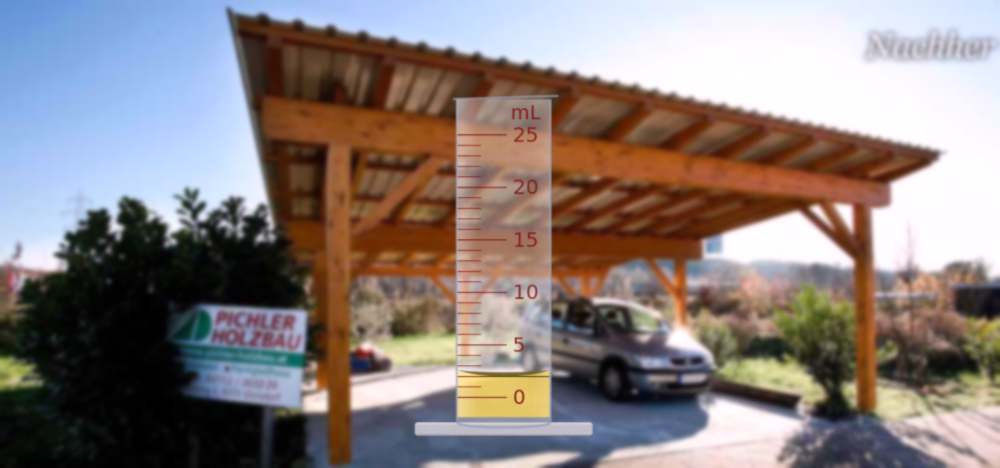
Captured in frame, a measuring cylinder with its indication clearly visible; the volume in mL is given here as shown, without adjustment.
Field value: 2 mL
